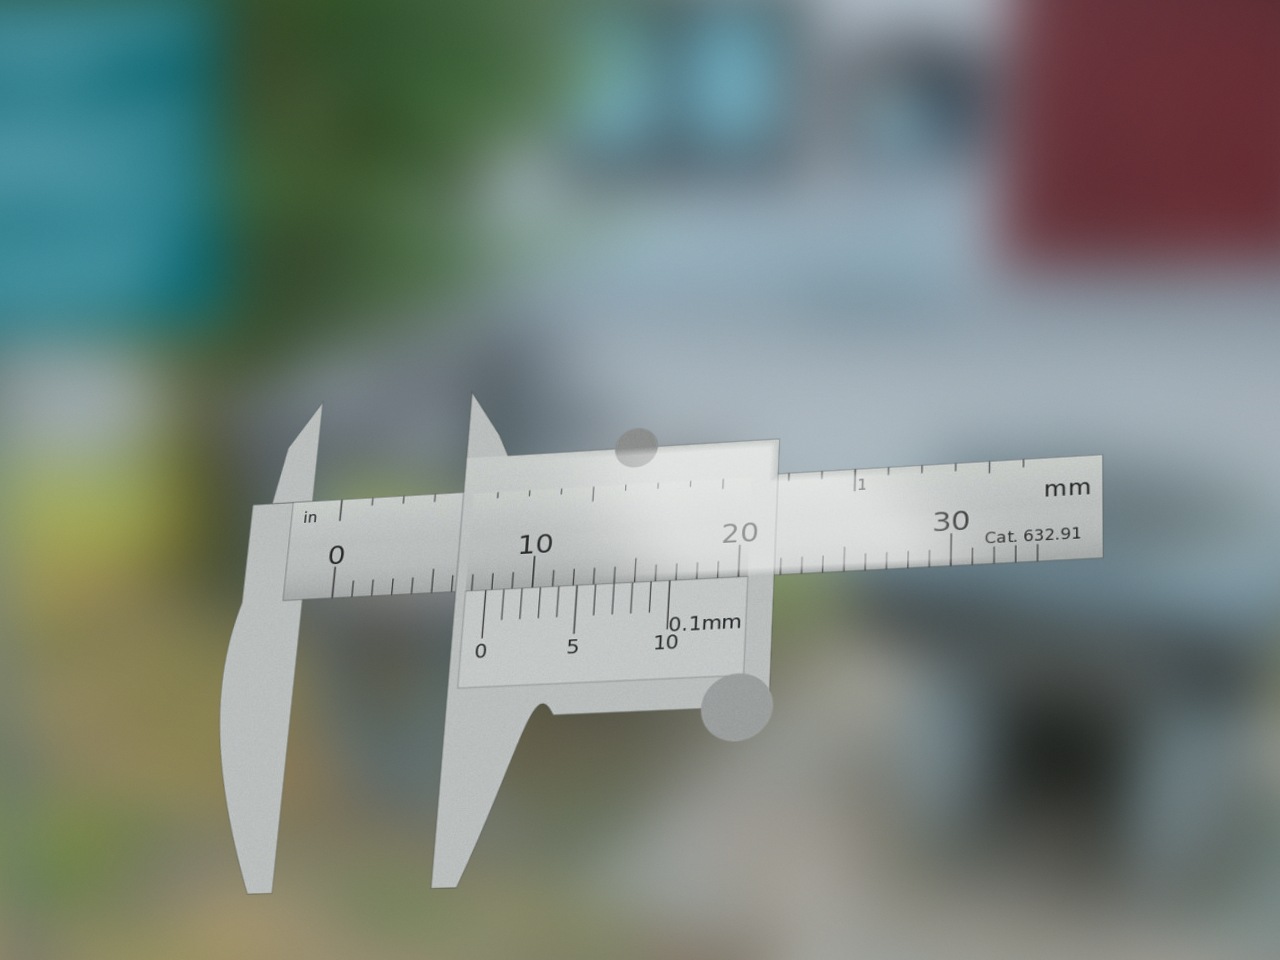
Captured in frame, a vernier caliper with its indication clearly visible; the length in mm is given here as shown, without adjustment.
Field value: 7.7 mm
